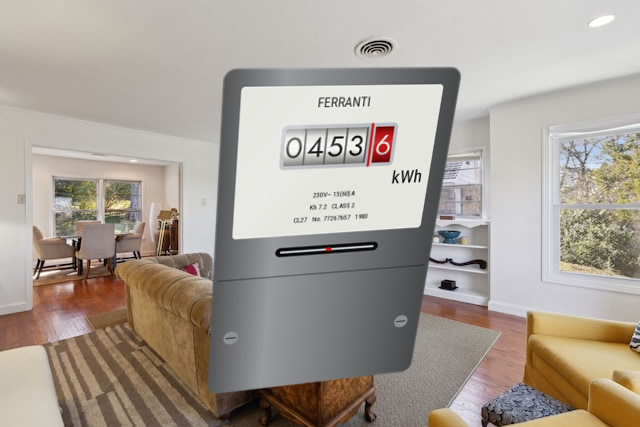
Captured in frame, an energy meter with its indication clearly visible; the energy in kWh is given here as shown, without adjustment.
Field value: 453.6 kWh
